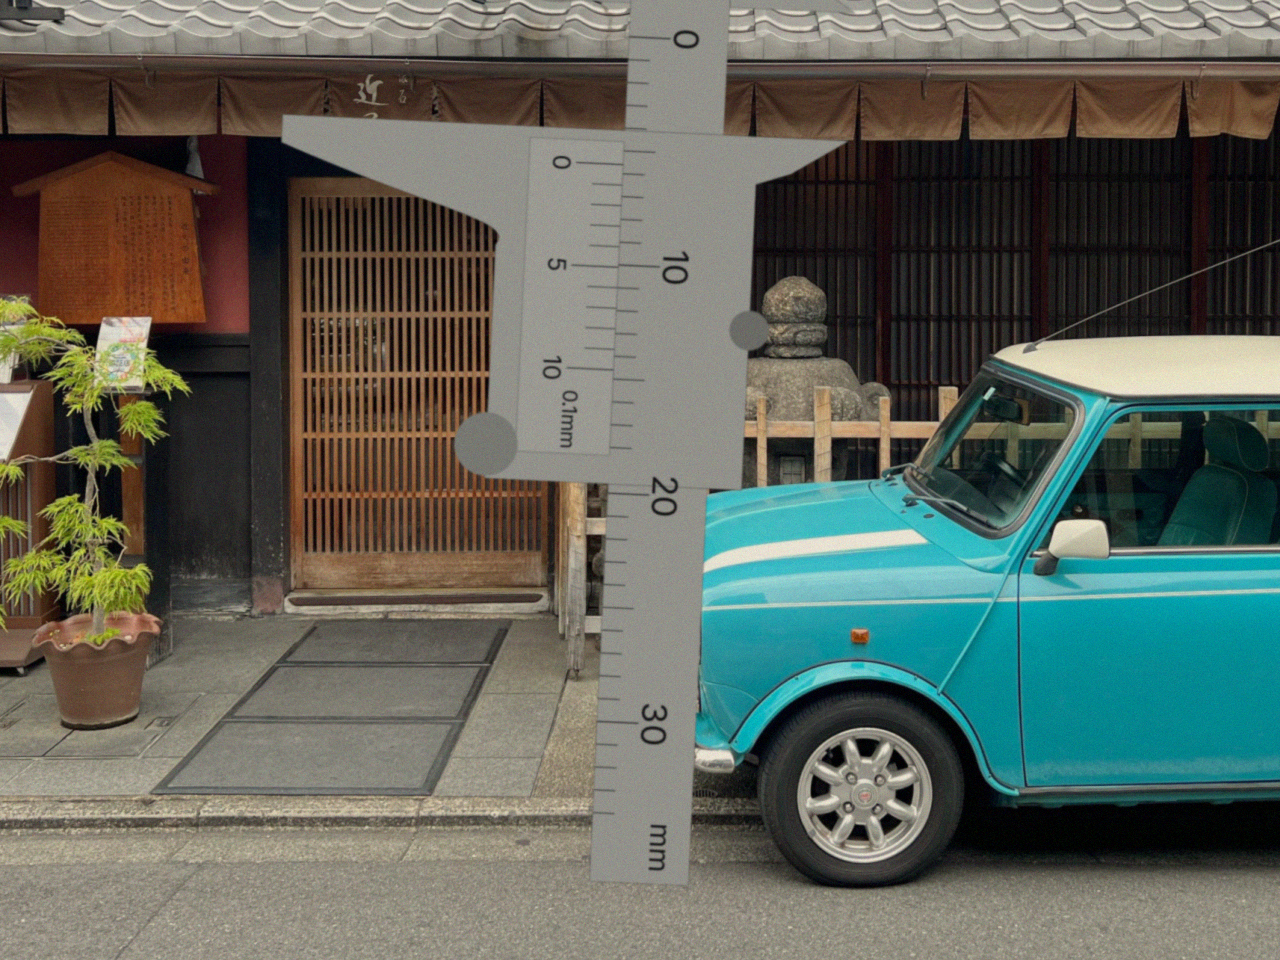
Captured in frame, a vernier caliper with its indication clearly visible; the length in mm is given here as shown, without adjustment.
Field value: 5.6 mm
